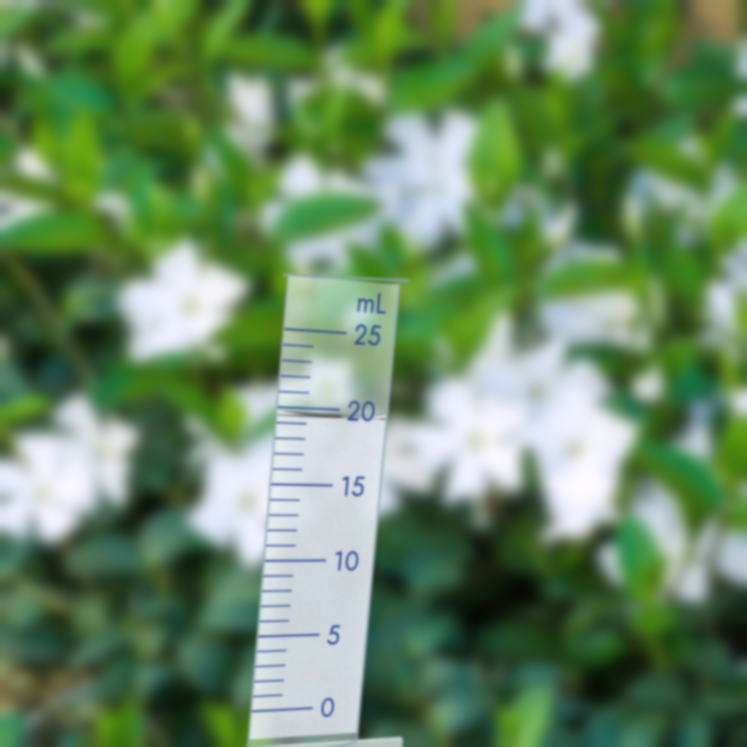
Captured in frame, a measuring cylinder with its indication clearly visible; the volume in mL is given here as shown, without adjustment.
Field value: 19.5 mL
